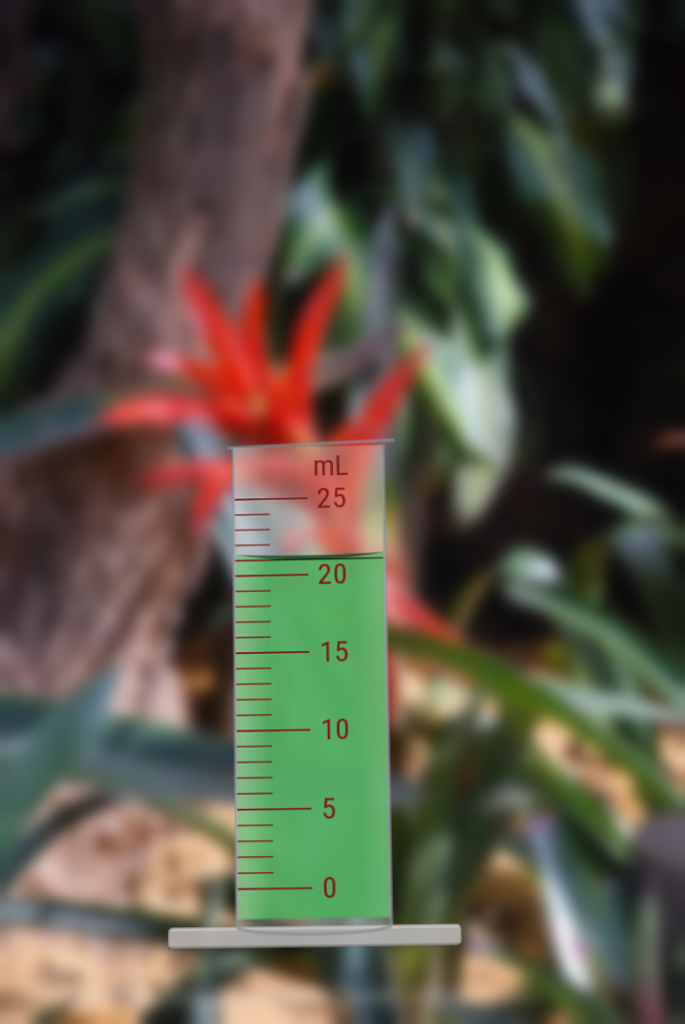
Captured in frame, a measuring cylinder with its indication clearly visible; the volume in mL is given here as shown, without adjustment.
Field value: 21 mL
